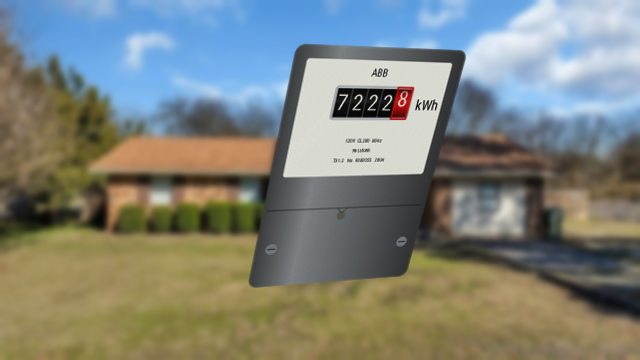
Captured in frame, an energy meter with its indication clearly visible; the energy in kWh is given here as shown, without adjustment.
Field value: 7222.8 kWh
